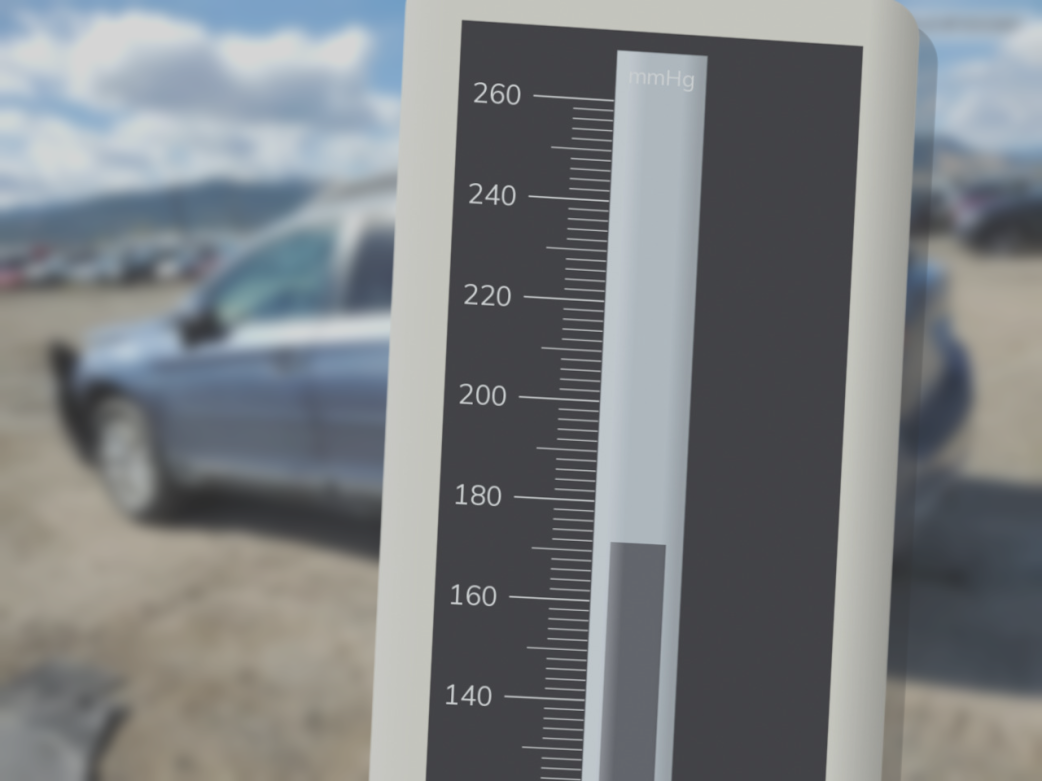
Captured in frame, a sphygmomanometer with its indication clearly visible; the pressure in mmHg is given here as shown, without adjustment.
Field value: 172 mmHg
